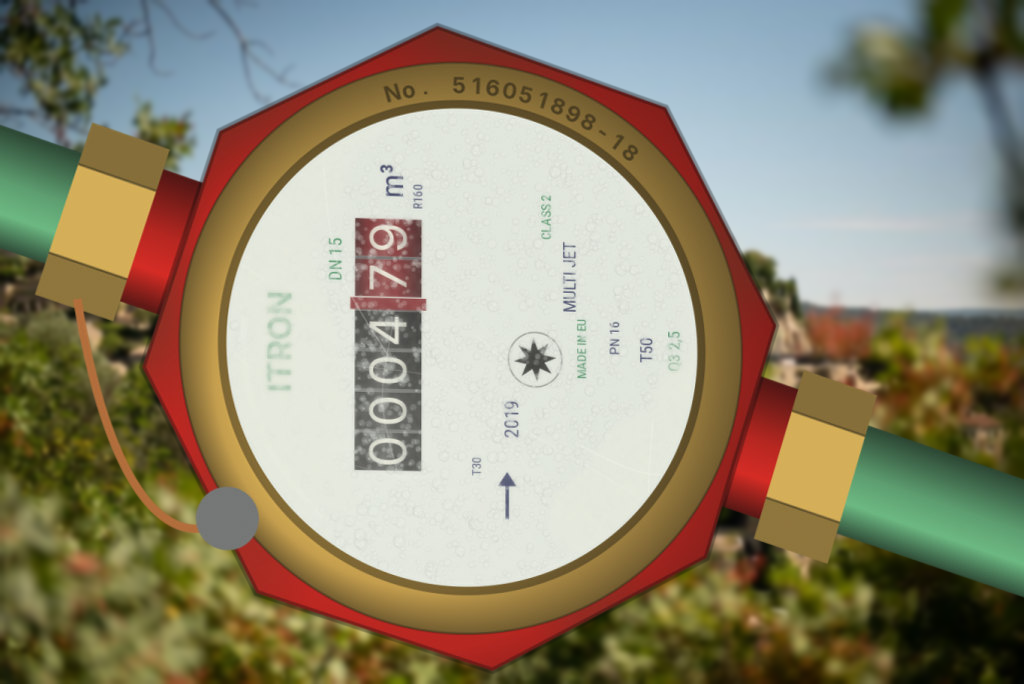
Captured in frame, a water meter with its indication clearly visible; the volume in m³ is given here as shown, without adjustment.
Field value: 4.79 m³
